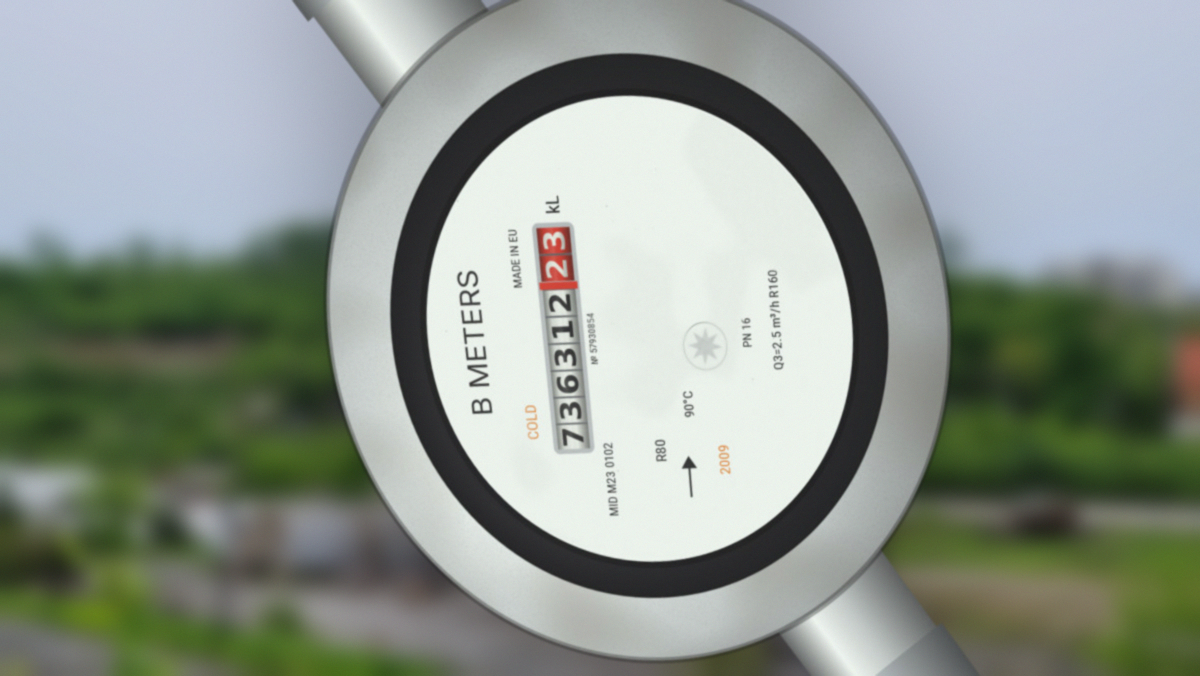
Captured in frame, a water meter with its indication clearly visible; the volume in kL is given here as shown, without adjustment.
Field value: 736312.23 kL
